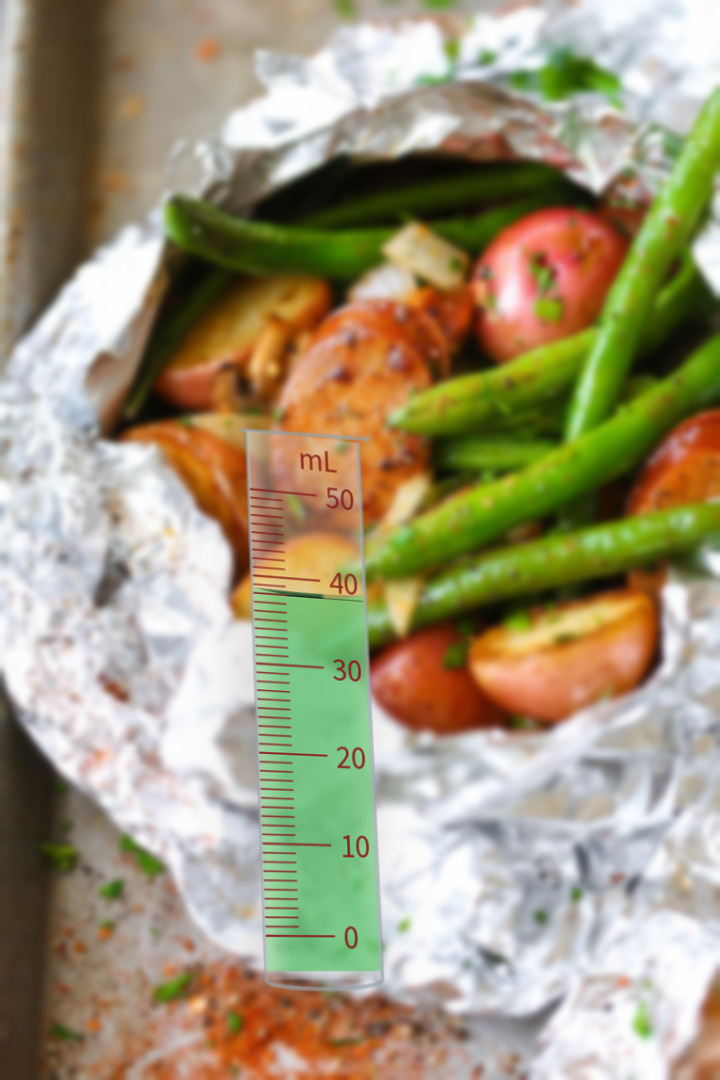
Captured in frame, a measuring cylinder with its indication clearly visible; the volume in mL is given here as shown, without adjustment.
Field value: 38 mL
